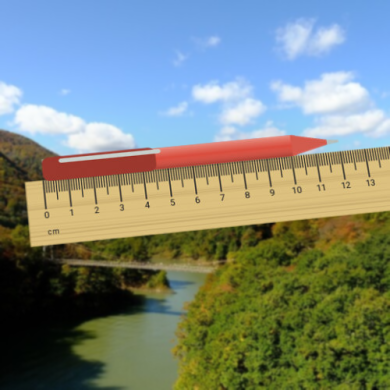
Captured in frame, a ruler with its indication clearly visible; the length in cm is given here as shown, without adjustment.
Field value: 12 cm
